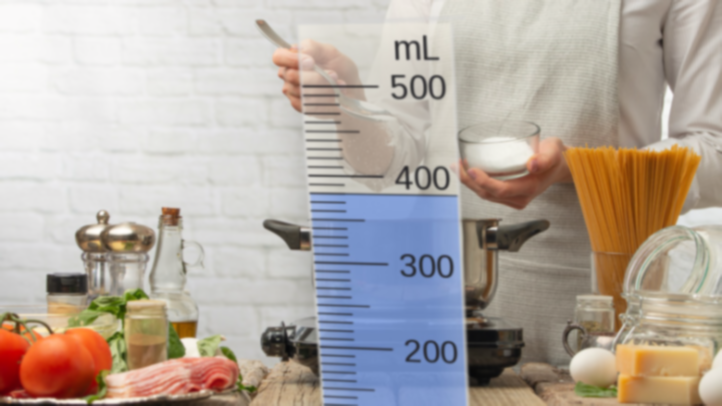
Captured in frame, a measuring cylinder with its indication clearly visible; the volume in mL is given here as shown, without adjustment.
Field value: 380 mL
